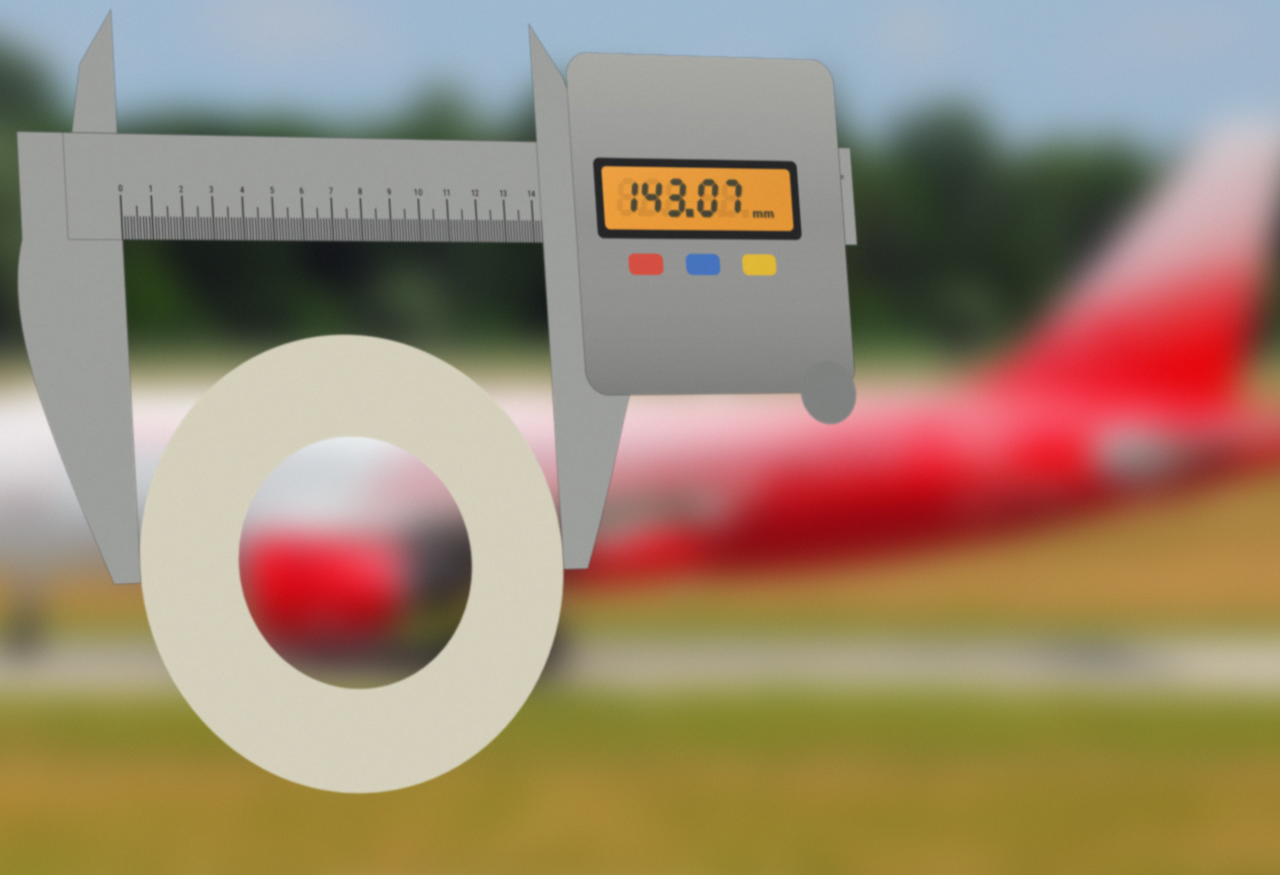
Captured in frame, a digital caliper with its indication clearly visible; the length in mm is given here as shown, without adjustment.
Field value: 143.07 mm
